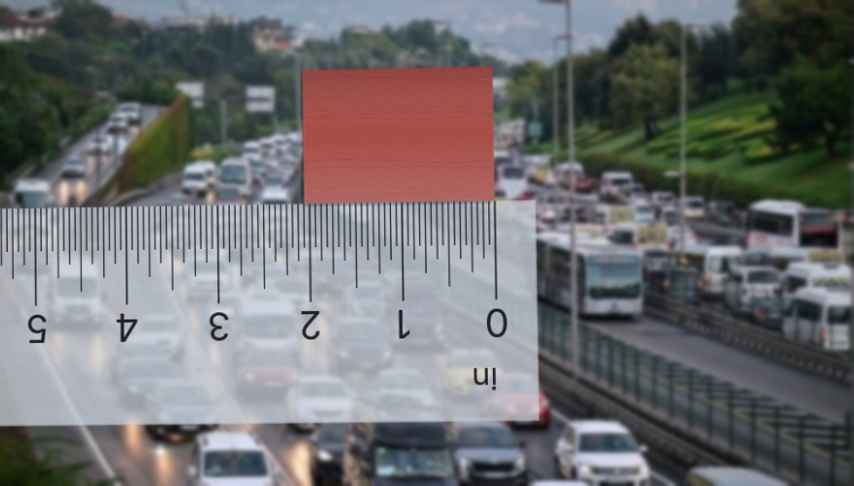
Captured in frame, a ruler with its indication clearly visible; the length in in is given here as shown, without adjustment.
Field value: 2.0625 in
